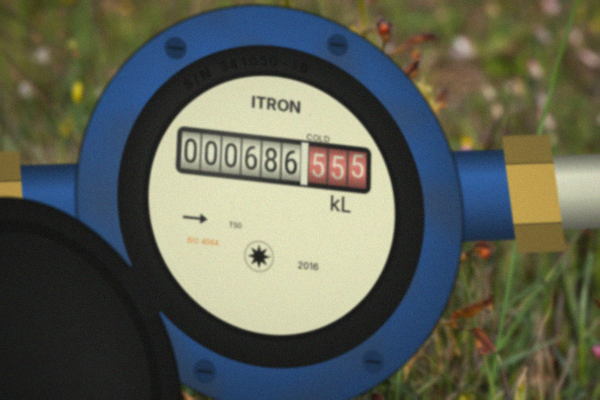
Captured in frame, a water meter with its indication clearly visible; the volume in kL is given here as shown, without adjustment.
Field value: 686.555 kL
